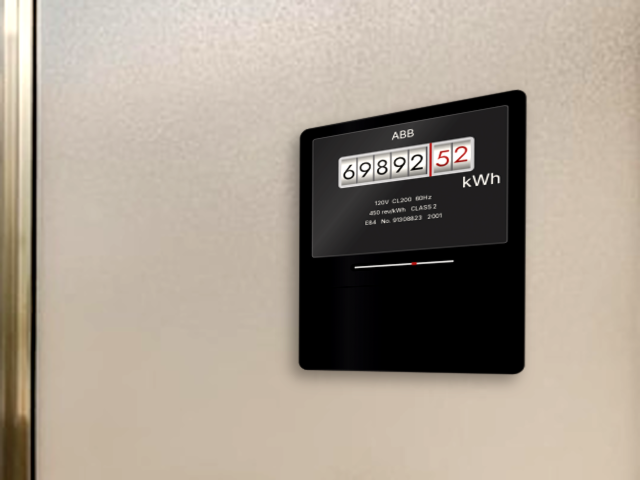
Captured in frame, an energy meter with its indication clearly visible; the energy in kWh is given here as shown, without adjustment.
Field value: 69892.52 kWh
